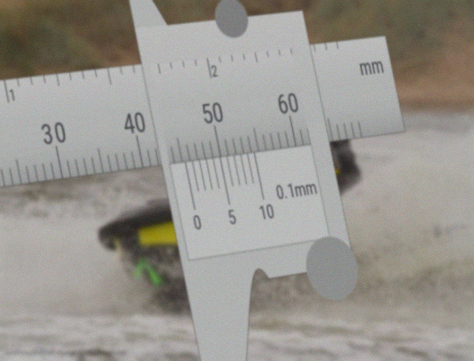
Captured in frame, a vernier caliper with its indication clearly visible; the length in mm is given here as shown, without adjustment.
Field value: 45.4 mm
